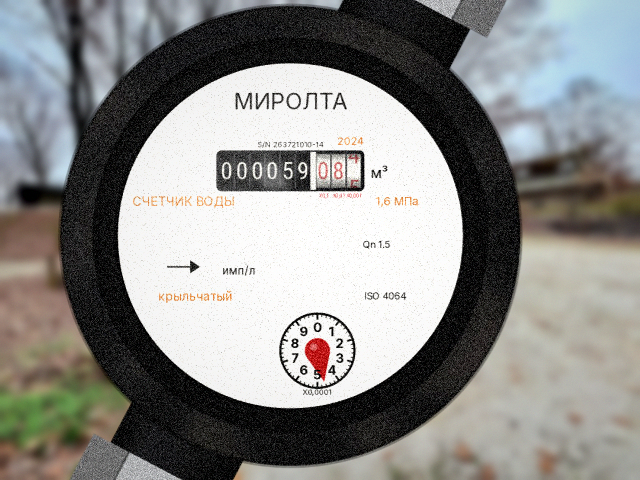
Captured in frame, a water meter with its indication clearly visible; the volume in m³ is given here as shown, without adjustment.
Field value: 59.0844 m³
